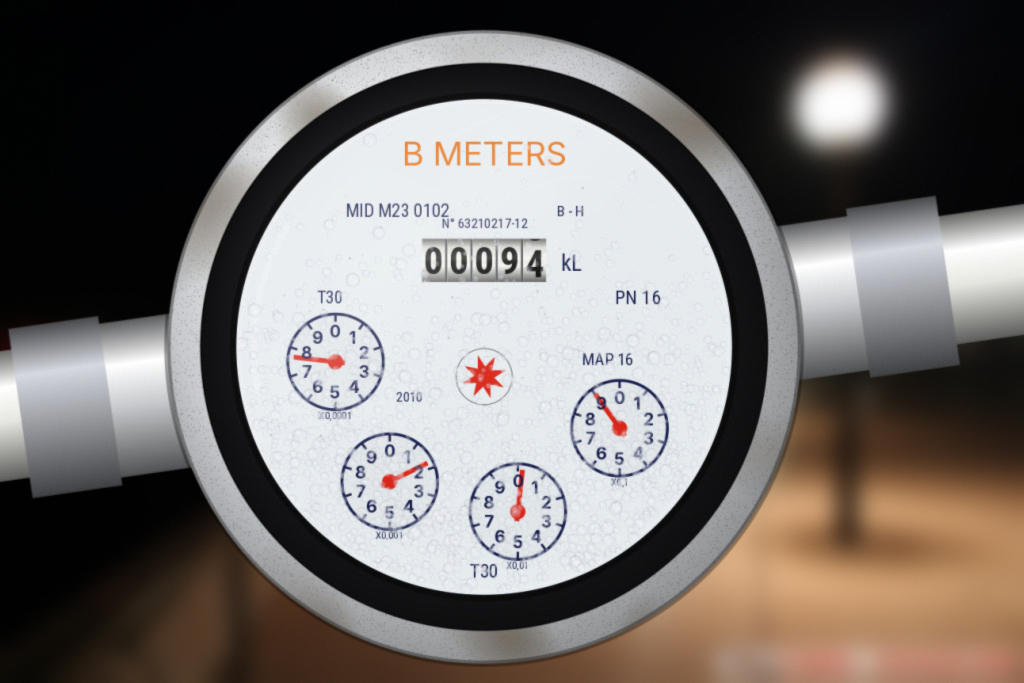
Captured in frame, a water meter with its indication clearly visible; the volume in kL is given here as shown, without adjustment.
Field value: 93.9017 kL
